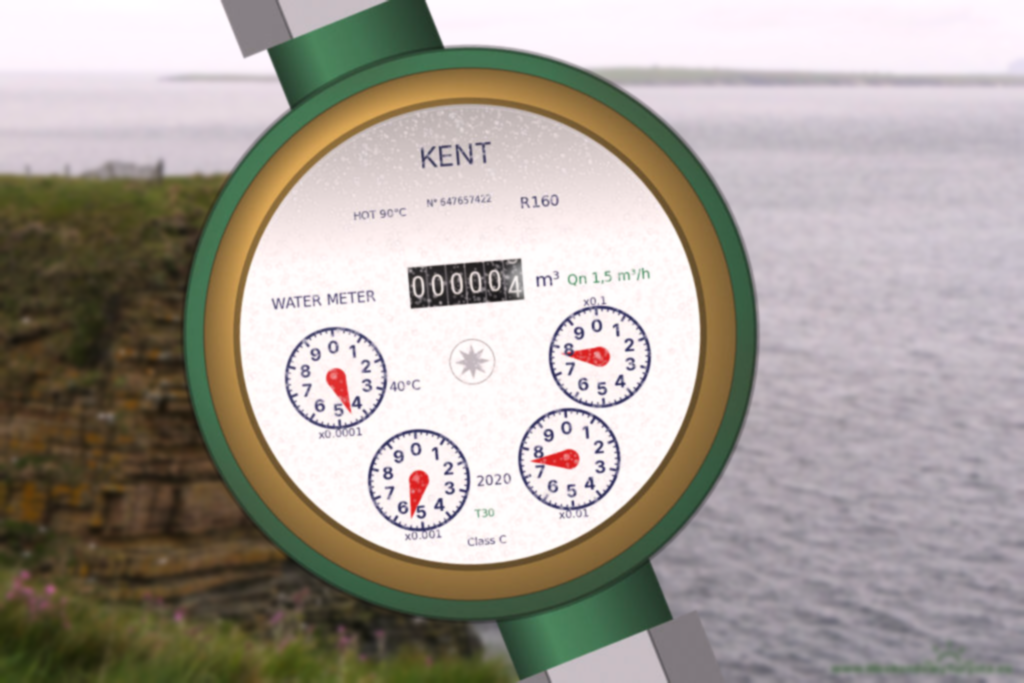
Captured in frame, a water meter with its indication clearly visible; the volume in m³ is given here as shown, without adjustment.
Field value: 3.7754 m³
